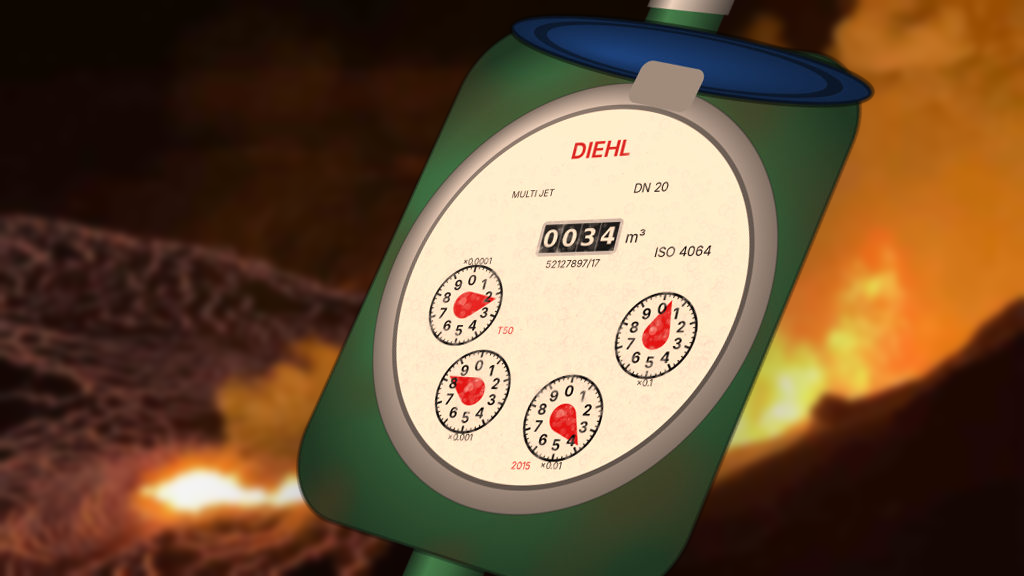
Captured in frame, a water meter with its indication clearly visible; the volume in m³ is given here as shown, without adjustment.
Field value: 34.0382 m³
